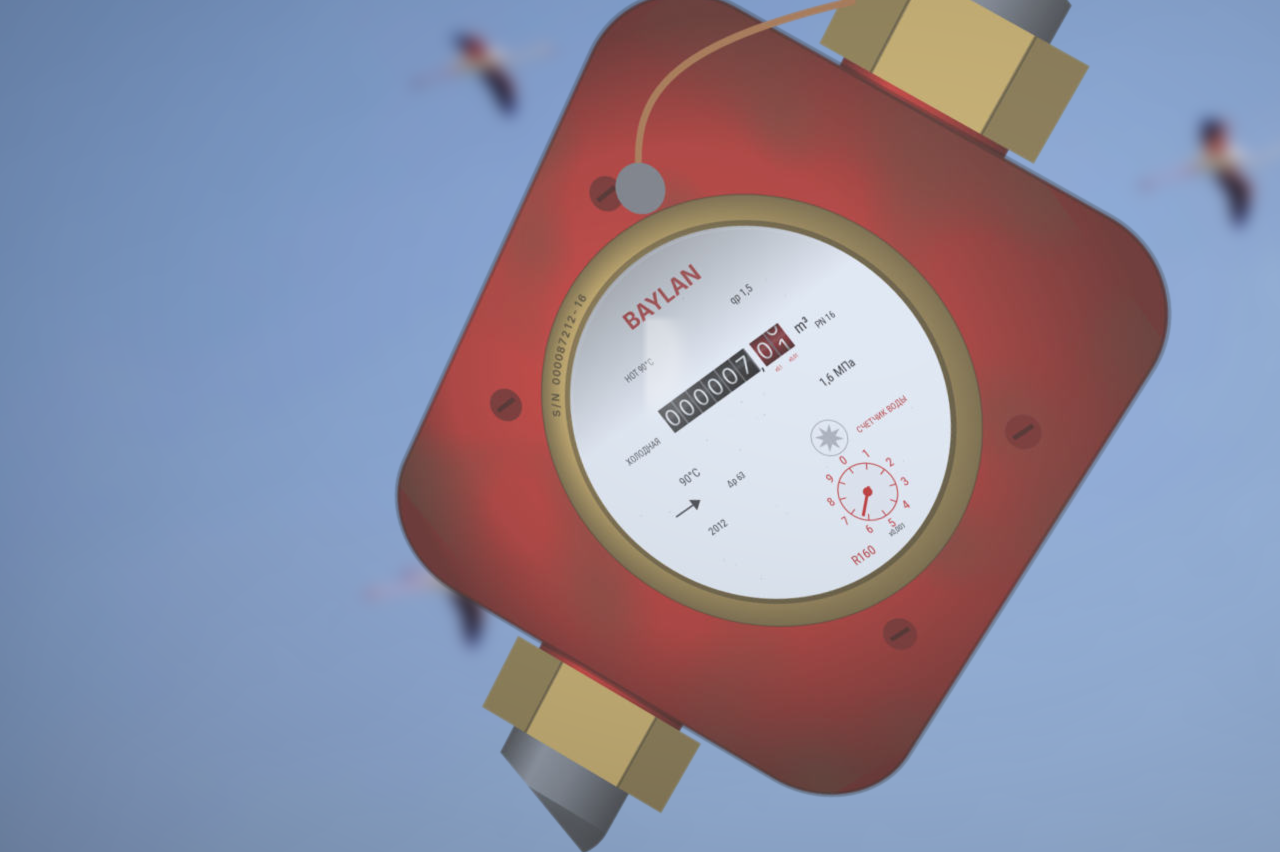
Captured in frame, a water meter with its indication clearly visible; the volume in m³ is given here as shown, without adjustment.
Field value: 7.006 m³
